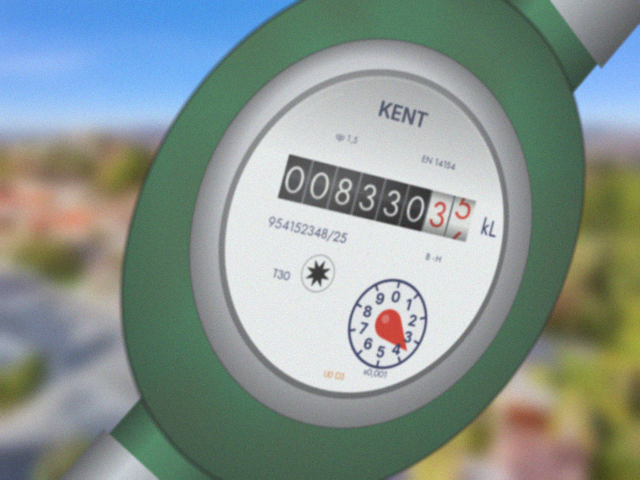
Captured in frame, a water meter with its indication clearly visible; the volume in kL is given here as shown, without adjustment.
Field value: 8330.353 kL
